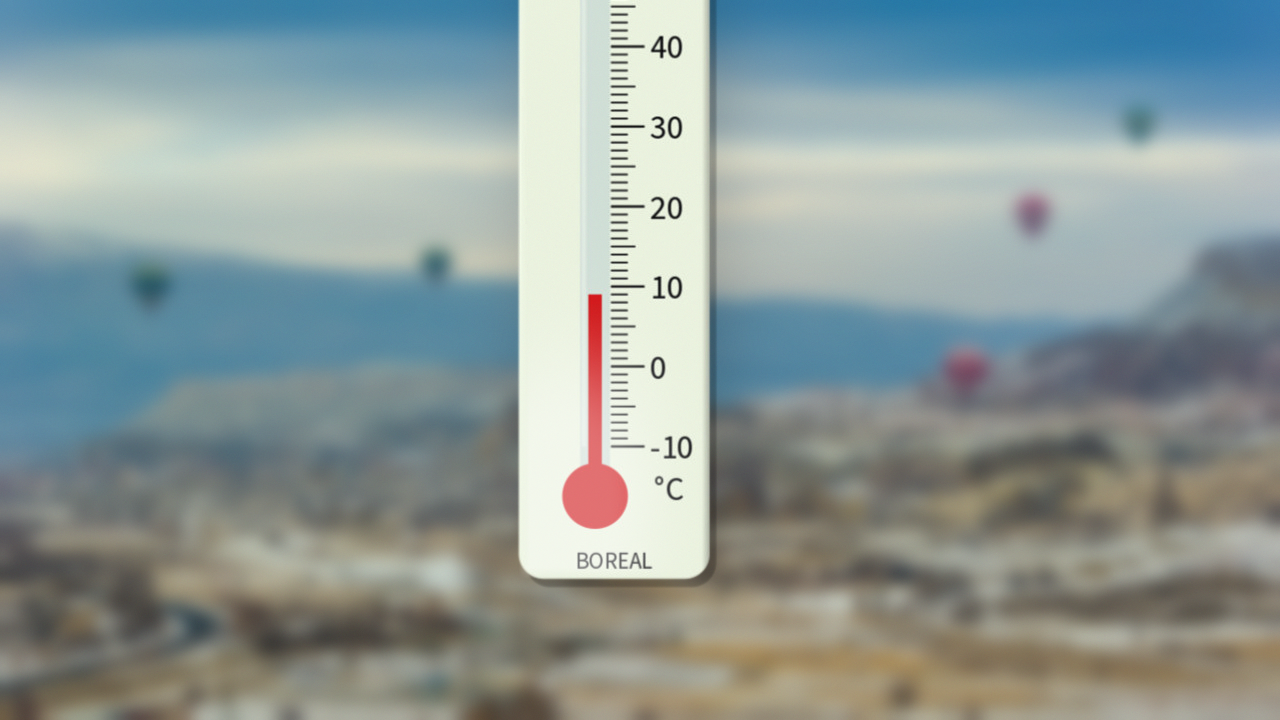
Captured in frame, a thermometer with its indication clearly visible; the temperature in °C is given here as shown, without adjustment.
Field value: 9 °C
